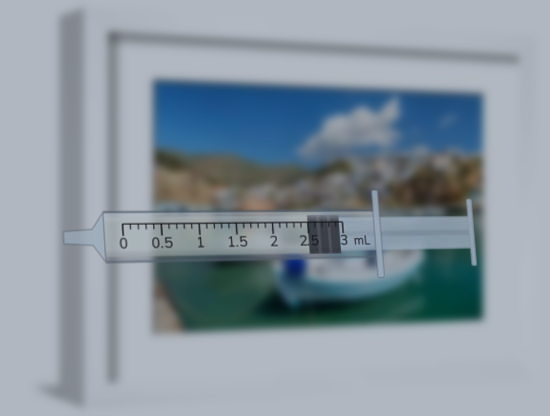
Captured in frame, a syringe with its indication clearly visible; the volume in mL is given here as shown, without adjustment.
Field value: 2.5 mL
